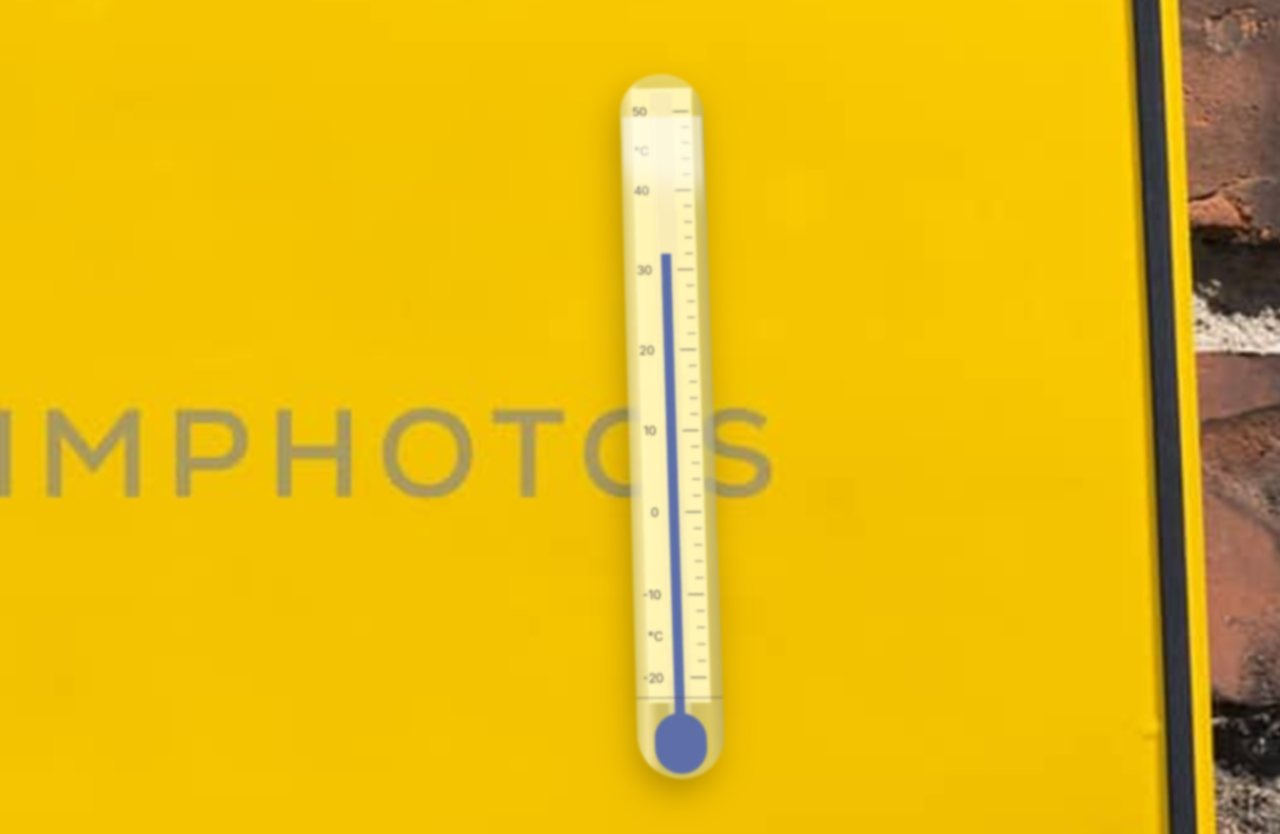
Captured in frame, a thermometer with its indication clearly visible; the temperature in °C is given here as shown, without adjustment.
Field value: 32 °C
